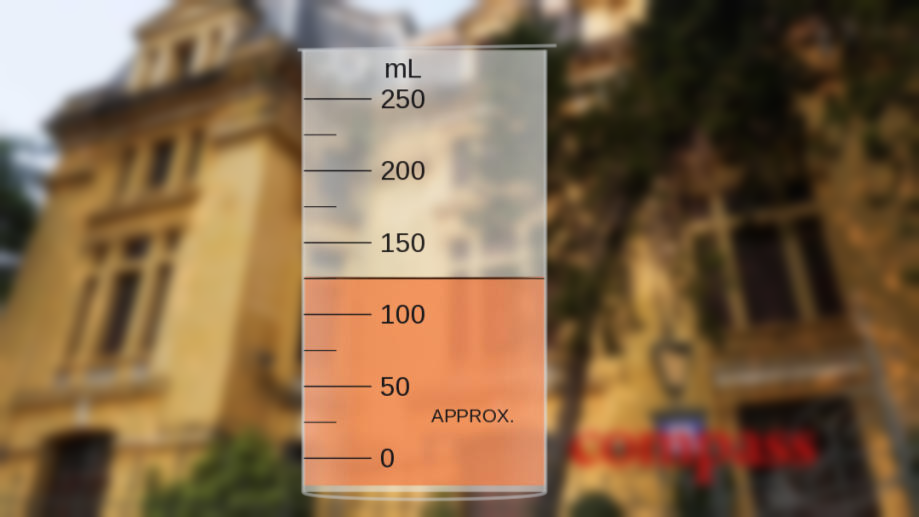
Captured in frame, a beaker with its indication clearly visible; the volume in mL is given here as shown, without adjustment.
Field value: 125 mL
